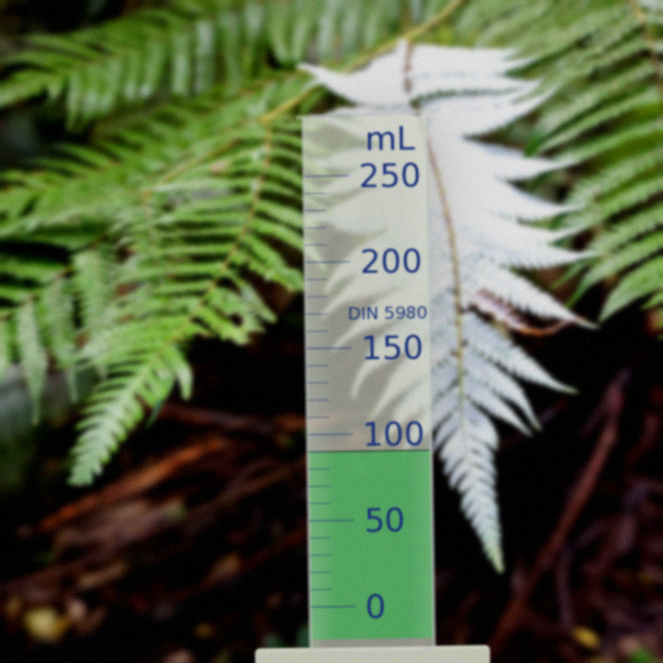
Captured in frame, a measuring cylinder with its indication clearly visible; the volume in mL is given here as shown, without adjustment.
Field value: 90 mL
